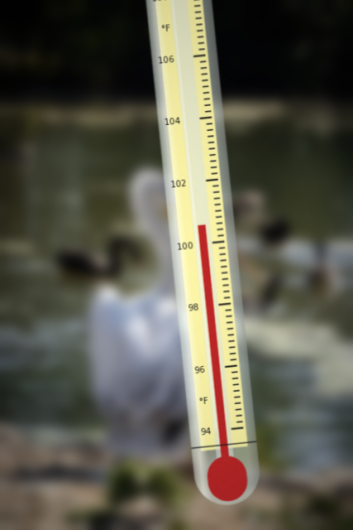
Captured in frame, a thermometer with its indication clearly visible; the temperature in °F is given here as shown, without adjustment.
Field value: 100.6 °F
